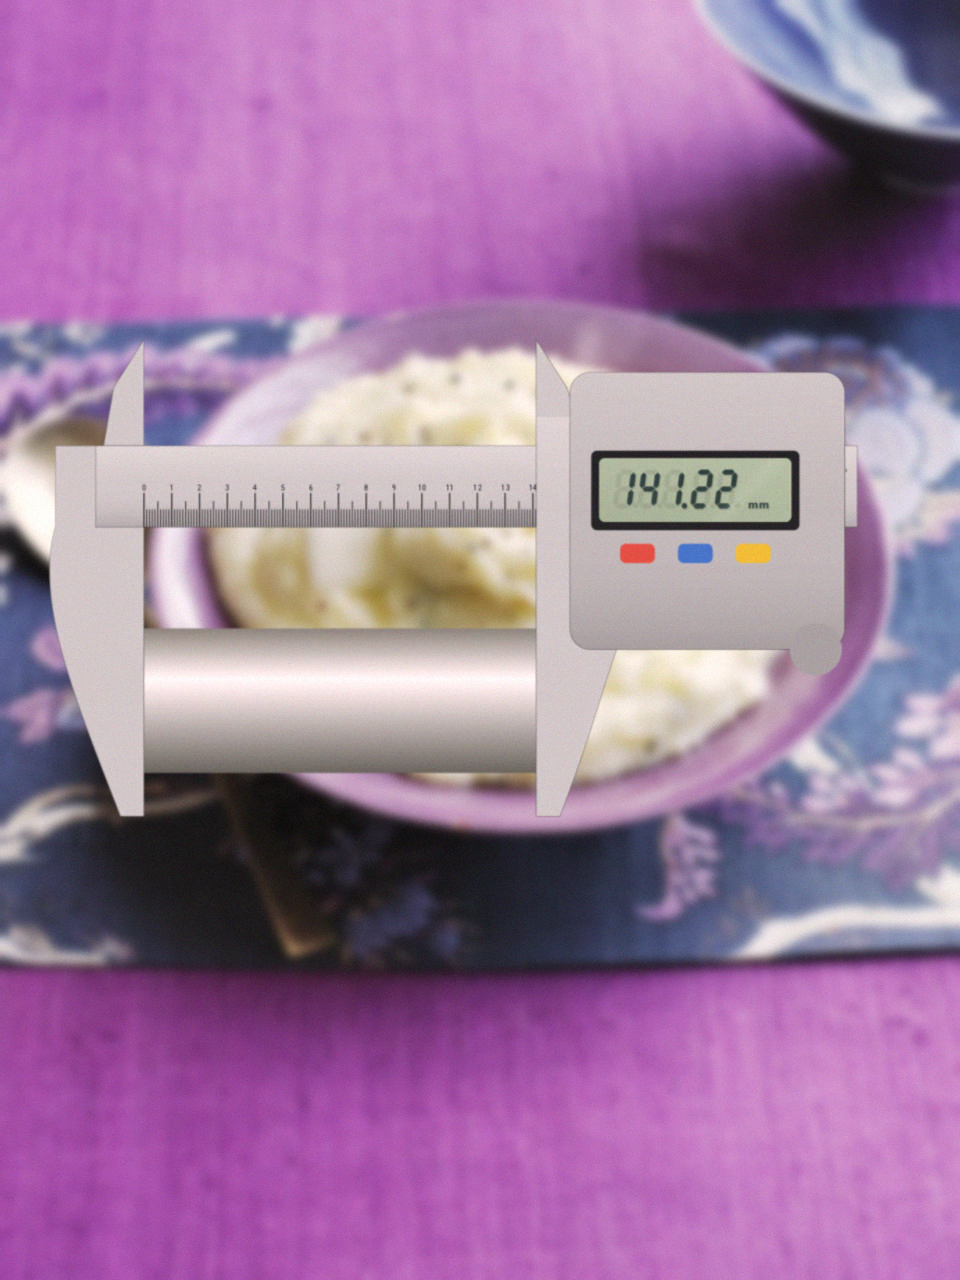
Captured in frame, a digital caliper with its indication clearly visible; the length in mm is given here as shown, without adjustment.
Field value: 141.22 mm
